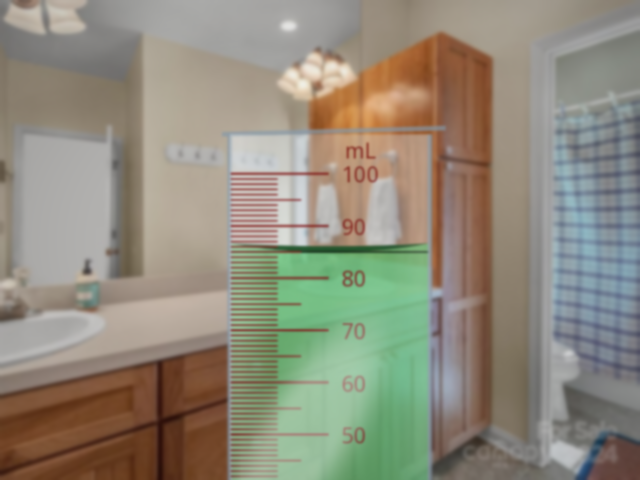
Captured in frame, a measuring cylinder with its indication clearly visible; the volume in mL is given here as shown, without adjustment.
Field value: 85 mL
